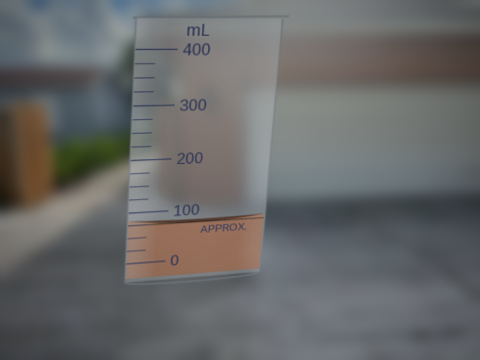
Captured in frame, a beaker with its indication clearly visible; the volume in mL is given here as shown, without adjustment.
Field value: 75 mL
